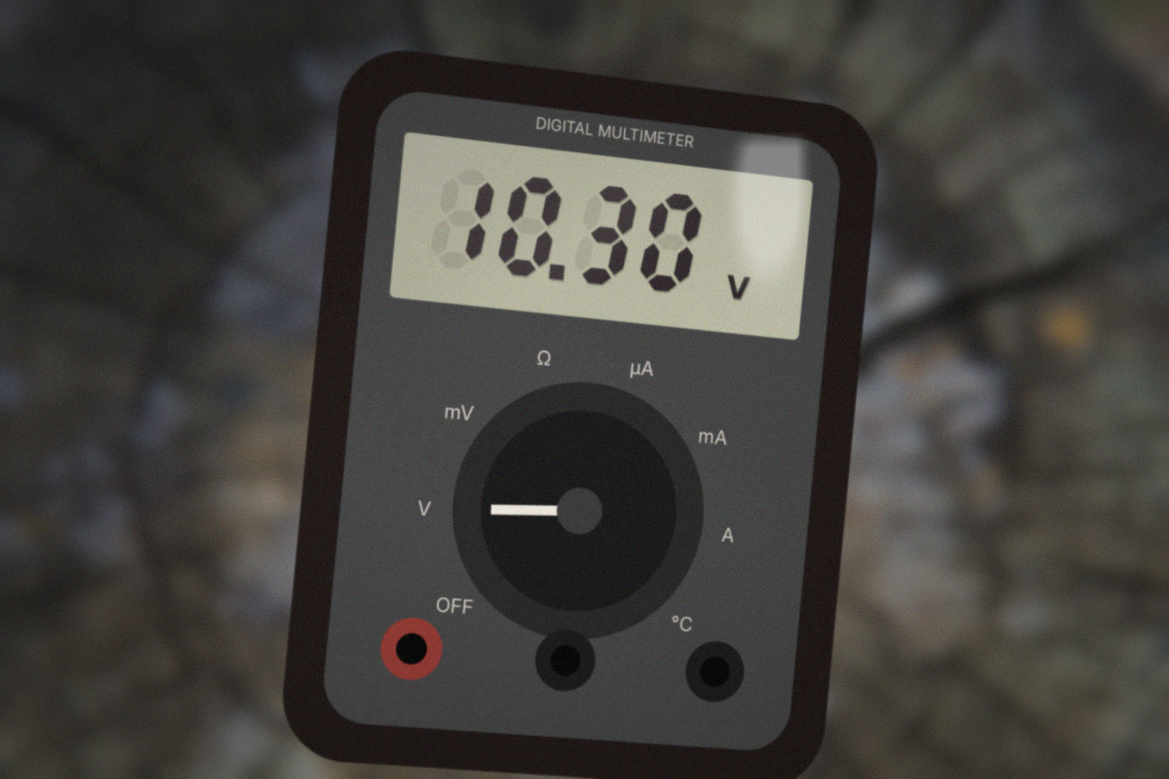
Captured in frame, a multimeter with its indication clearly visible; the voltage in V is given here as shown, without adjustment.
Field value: 10.30 V
